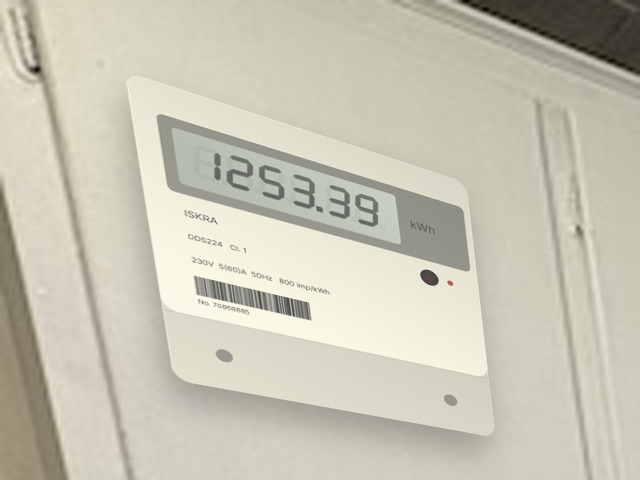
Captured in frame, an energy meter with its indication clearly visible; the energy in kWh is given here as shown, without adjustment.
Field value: 1253.39 kWh
